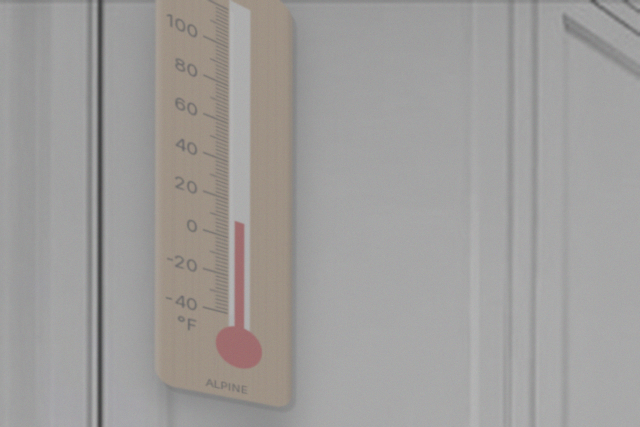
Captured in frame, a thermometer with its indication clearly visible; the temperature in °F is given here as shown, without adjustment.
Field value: 10 °F
